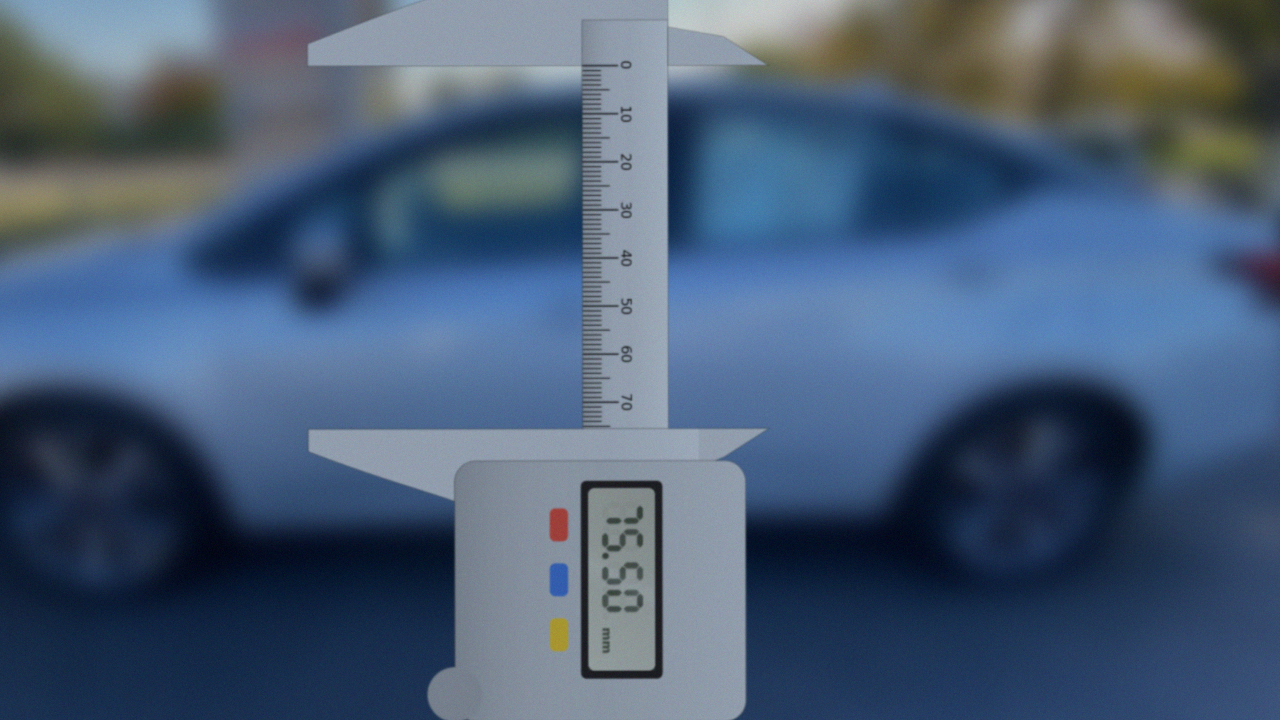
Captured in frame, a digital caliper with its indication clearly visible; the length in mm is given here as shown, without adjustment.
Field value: 75.50 mm
